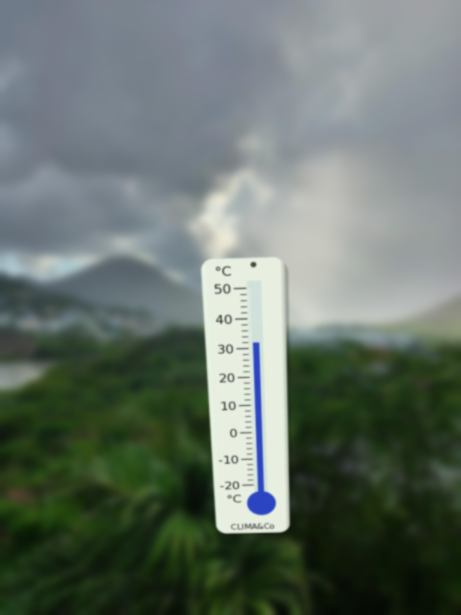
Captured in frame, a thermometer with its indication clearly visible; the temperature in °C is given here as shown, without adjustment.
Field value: 32 °C
